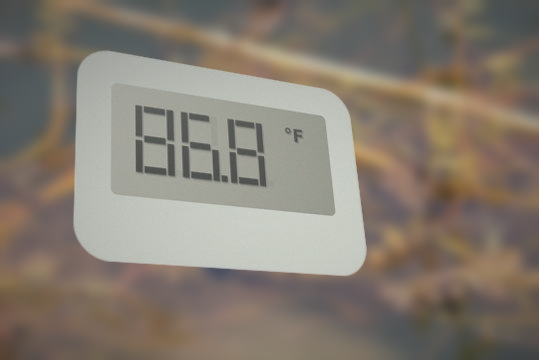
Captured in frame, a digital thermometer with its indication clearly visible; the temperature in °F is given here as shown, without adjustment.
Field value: 86.8 °F
